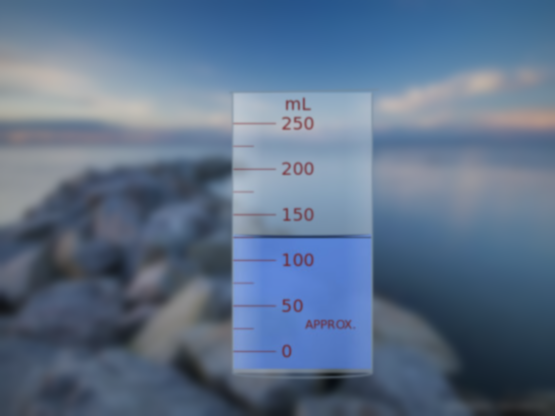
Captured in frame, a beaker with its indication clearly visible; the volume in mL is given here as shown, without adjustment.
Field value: 125 mL
